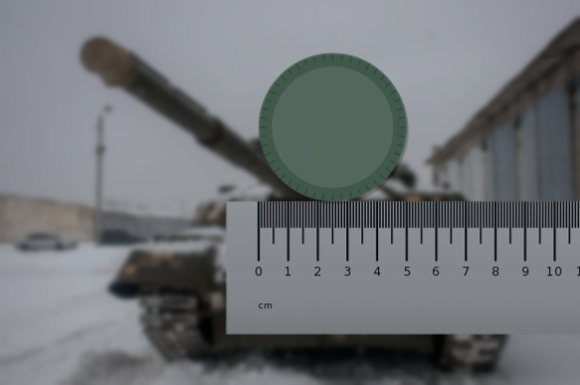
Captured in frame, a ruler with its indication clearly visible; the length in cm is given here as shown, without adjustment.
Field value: 5 cm
